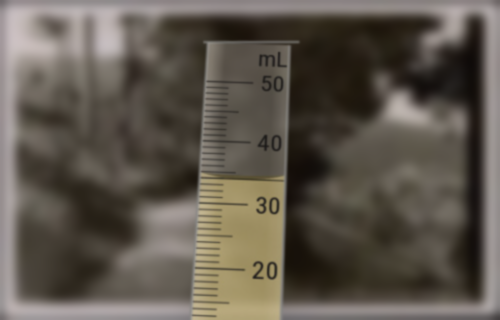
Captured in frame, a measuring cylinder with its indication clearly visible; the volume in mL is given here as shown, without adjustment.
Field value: 34 mL
